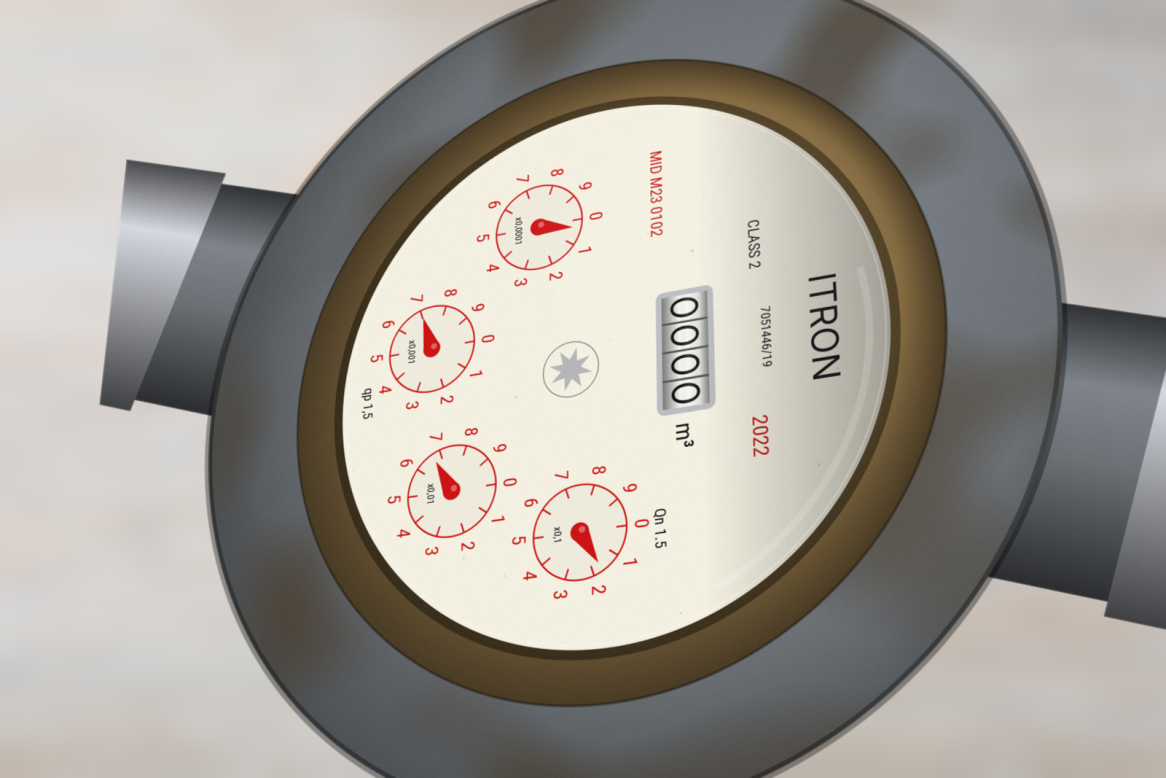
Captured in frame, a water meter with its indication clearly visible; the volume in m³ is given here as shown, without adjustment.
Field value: 0.1670 m³
